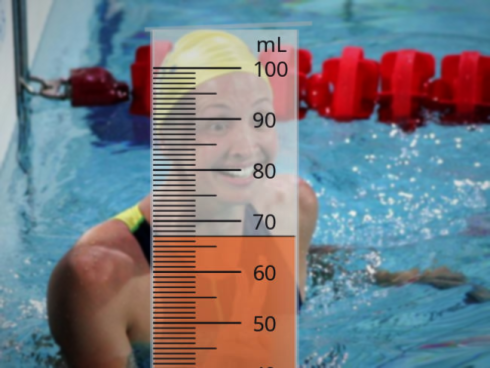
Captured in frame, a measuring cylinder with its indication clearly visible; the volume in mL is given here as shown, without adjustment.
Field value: 67 mL
